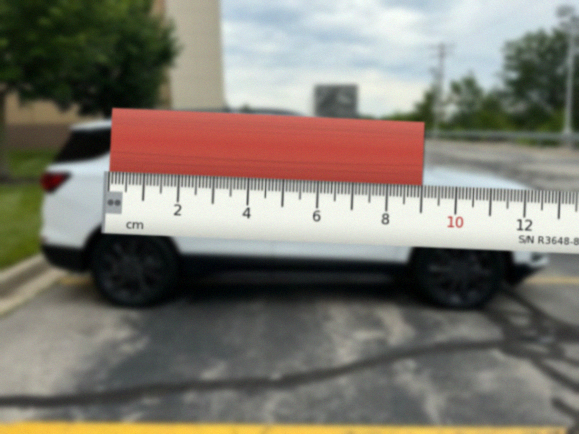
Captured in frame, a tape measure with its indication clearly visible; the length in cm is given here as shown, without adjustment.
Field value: 9 cm
